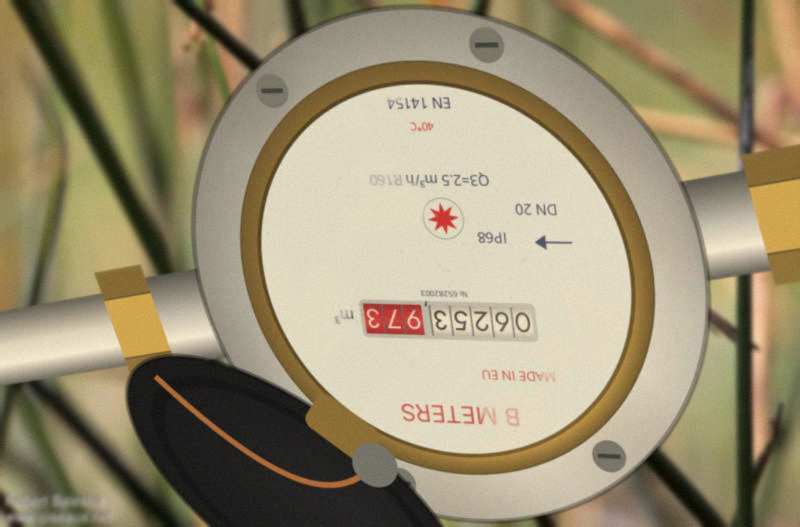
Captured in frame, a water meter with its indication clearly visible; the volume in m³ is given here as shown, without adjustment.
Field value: 6253.973 m³
